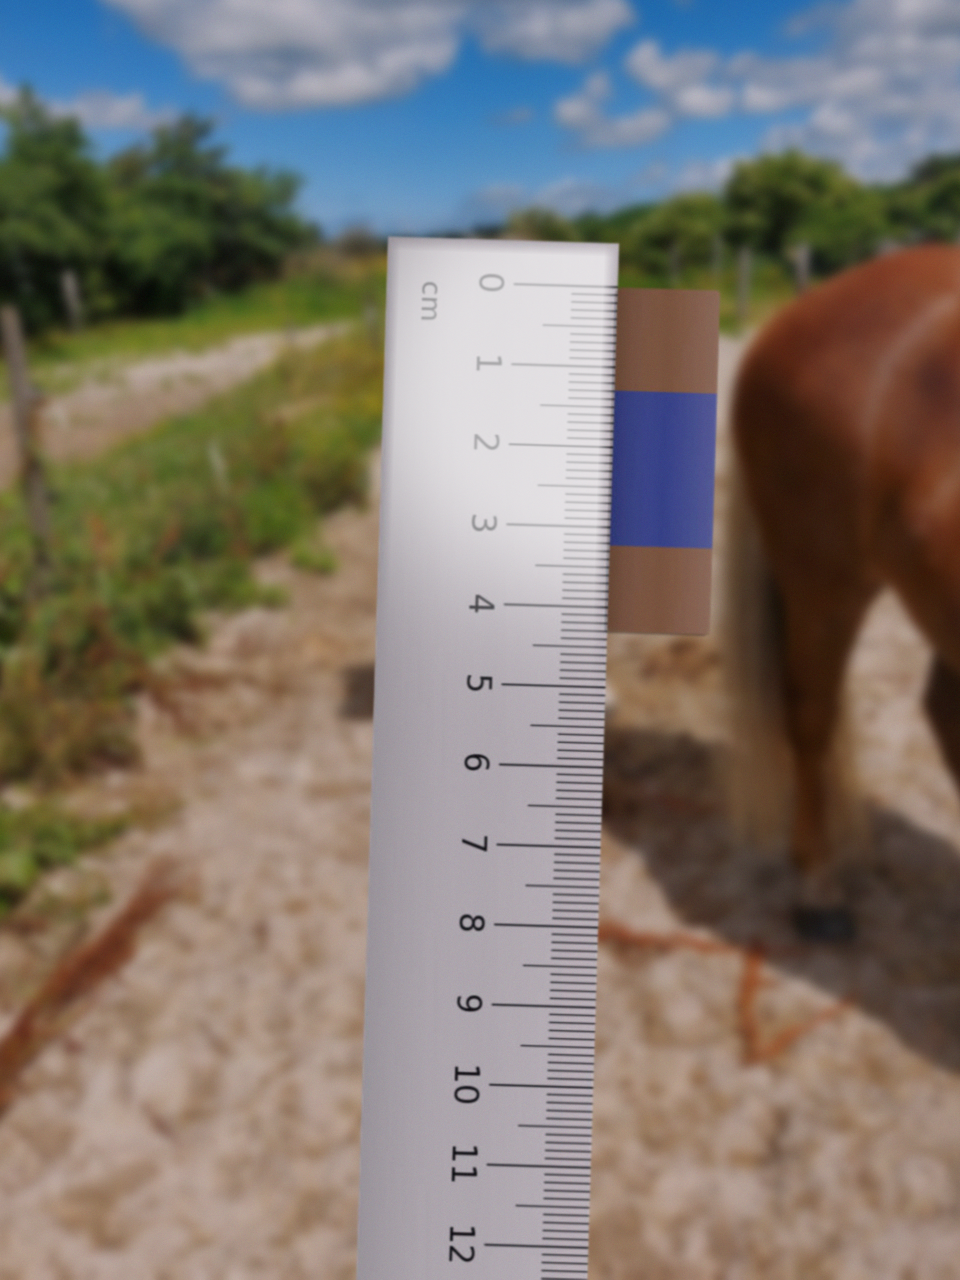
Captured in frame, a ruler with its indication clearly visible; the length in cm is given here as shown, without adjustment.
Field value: 4.3 cm
